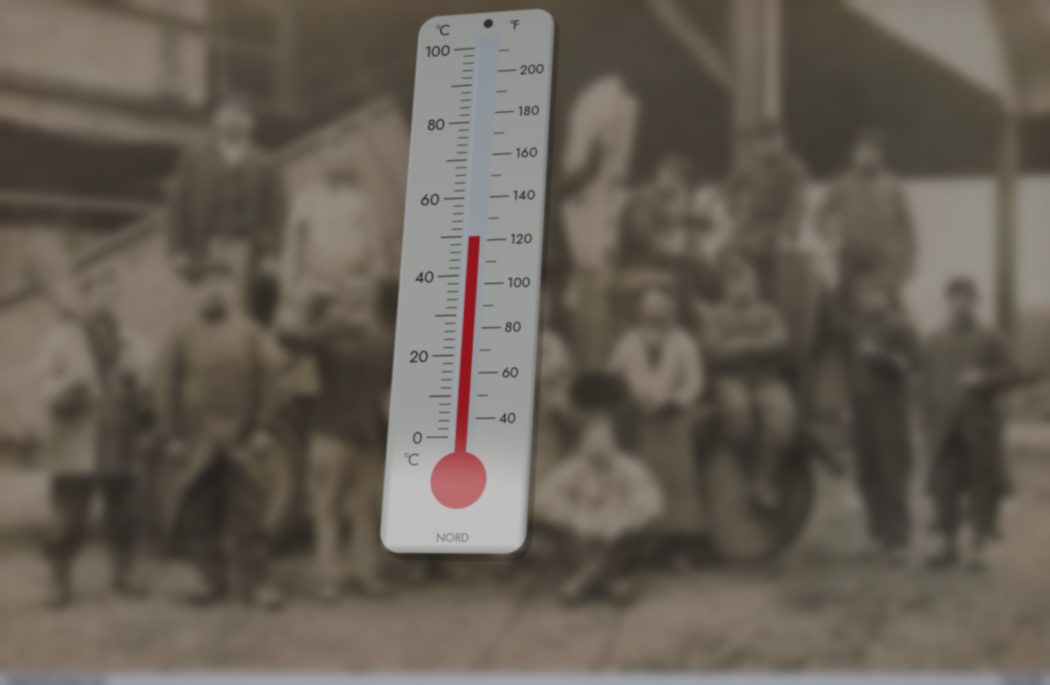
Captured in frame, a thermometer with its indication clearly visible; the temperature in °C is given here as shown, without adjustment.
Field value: 50 °C
